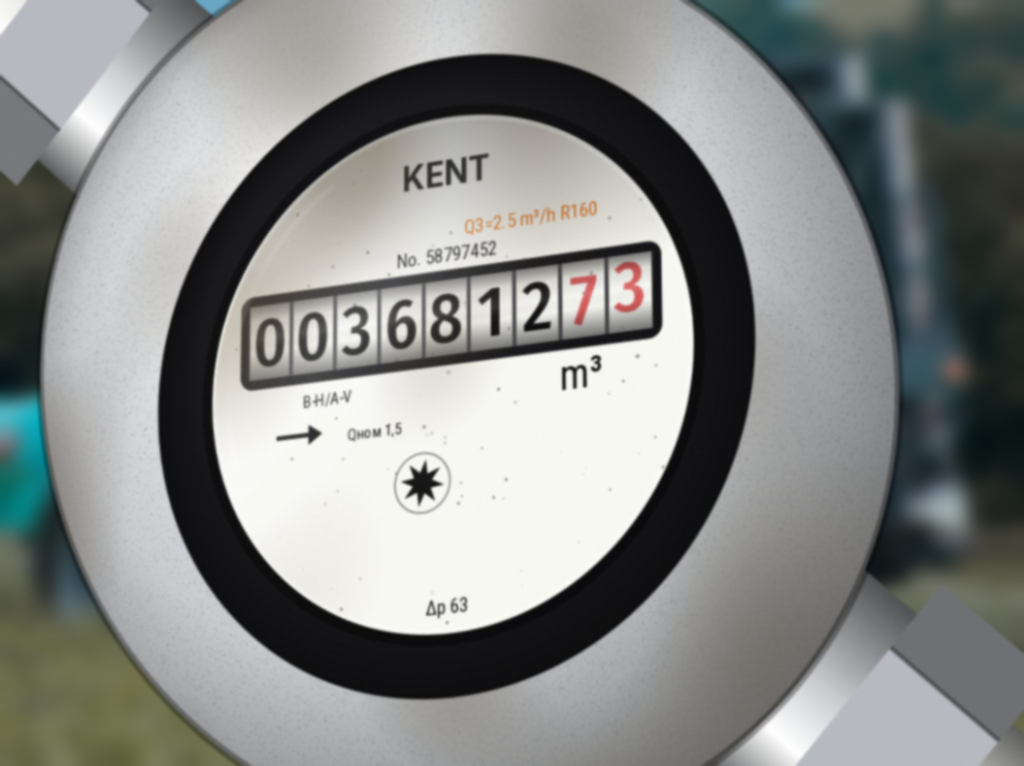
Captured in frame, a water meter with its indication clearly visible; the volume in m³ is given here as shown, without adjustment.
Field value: 36812.73 m³
